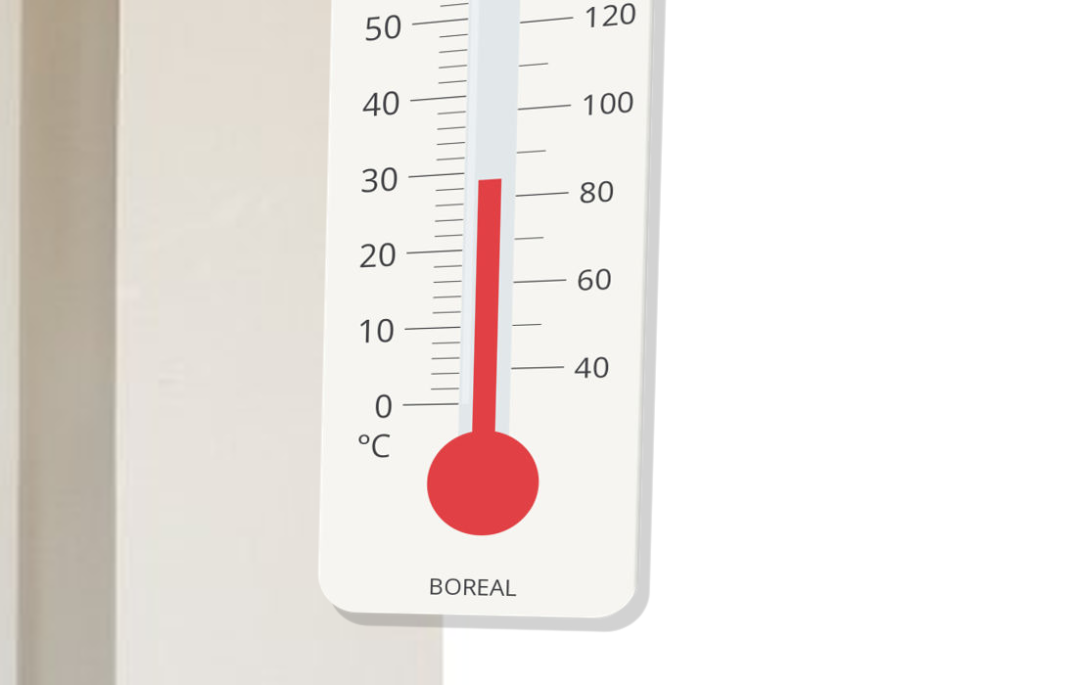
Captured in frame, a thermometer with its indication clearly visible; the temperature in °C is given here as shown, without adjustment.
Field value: 29 °C
